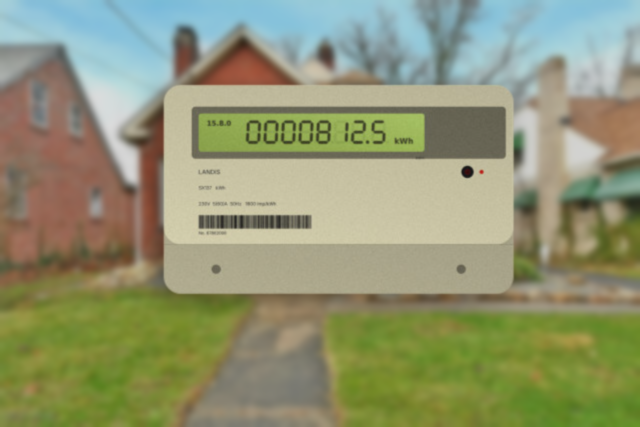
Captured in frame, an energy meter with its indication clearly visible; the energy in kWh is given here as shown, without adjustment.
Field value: 812.5 kWh
